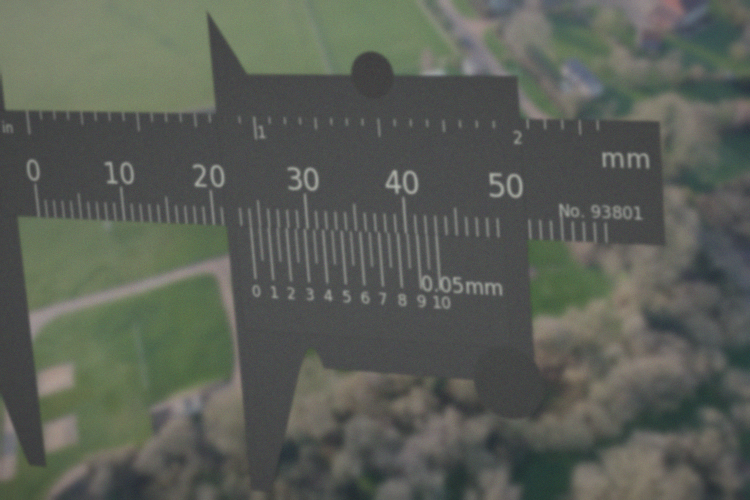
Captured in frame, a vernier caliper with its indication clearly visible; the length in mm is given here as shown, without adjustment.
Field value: 24.0 mm
